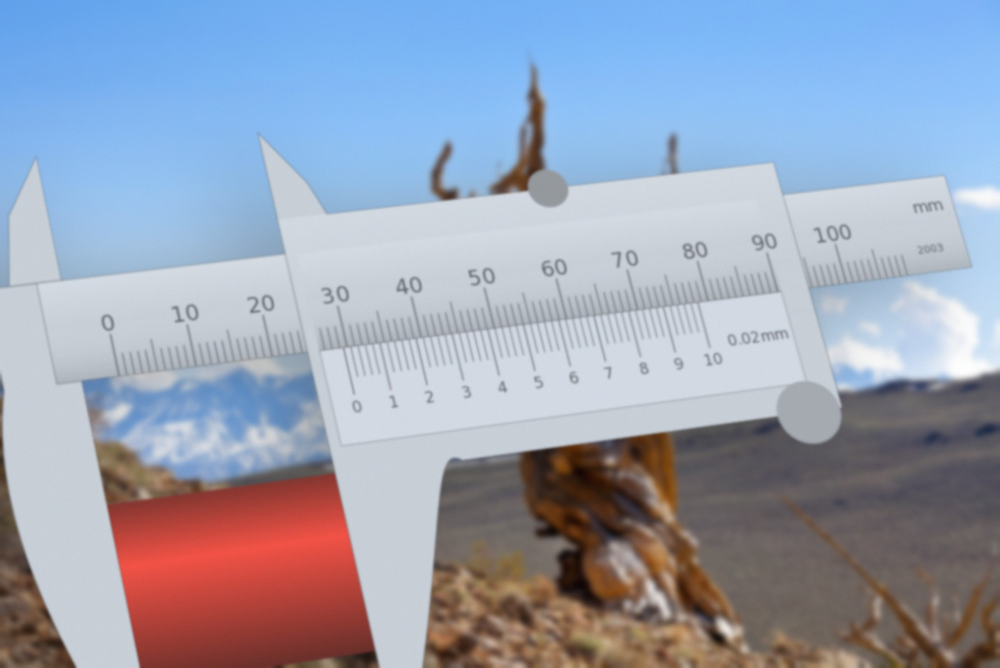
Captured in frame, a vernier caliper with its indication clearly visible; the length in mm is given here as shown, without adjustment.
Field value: 29.5 mm
